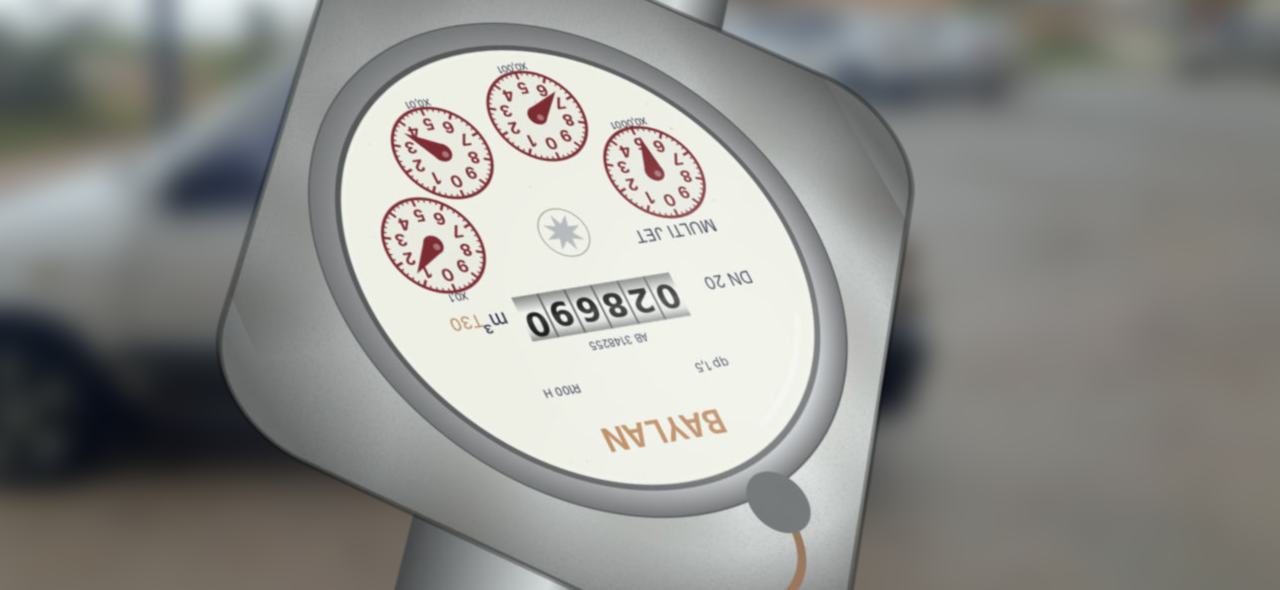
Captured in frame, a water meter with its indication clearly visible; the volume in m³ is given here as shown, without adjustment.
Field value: 28690.1365 m³
